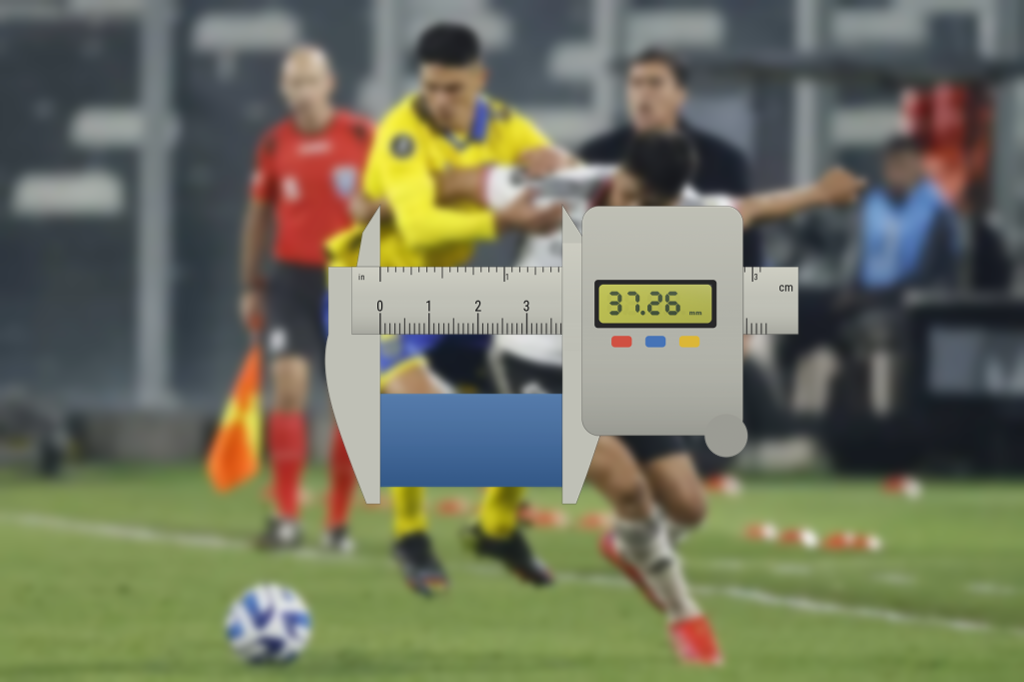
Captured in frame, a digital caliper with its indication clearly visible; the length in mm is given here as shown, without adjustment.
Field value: 37.26 mm
